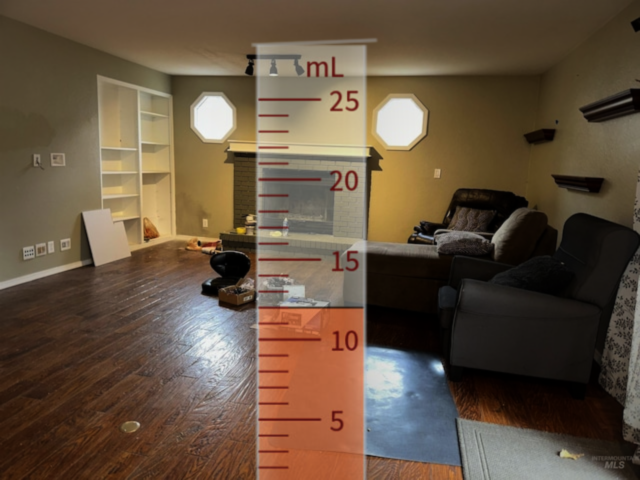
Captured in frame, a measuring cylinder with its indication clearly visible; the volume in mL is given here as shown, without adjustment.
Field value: 12 mL
